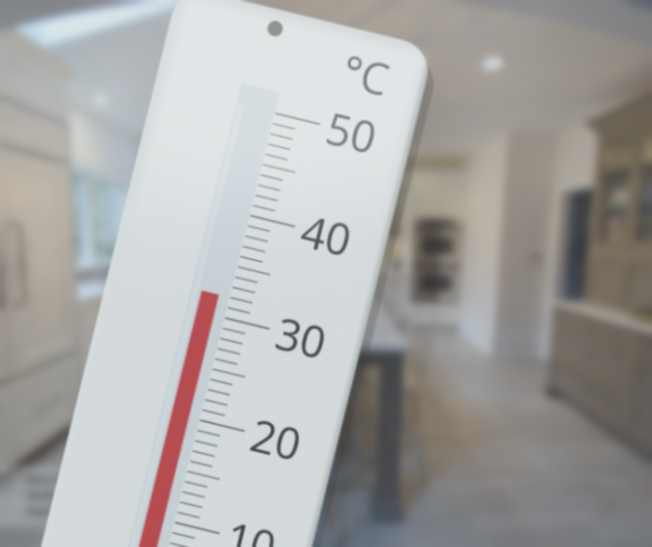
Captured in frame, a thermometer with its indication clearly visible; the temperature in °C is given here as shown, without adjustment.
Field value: 32 °C
